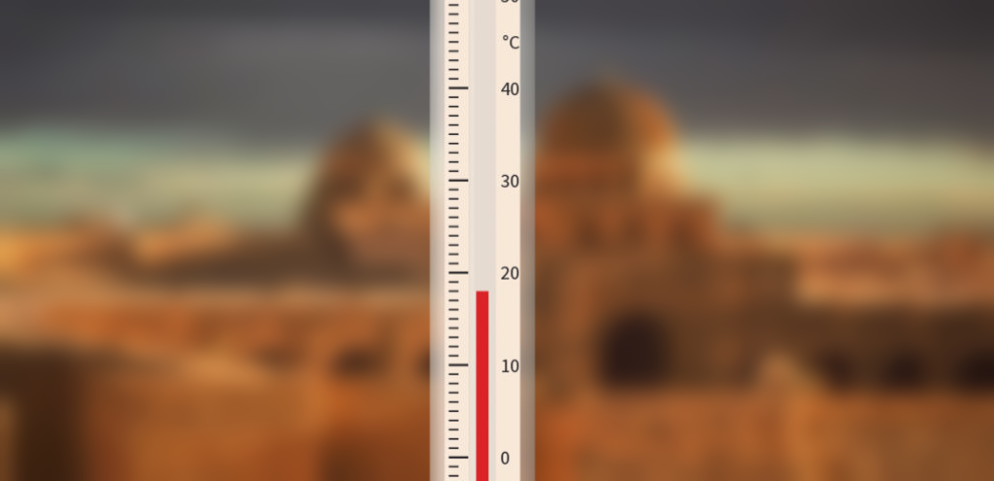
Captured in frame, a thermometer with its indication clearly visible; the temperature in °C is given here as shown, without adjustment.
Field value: 18 °C
